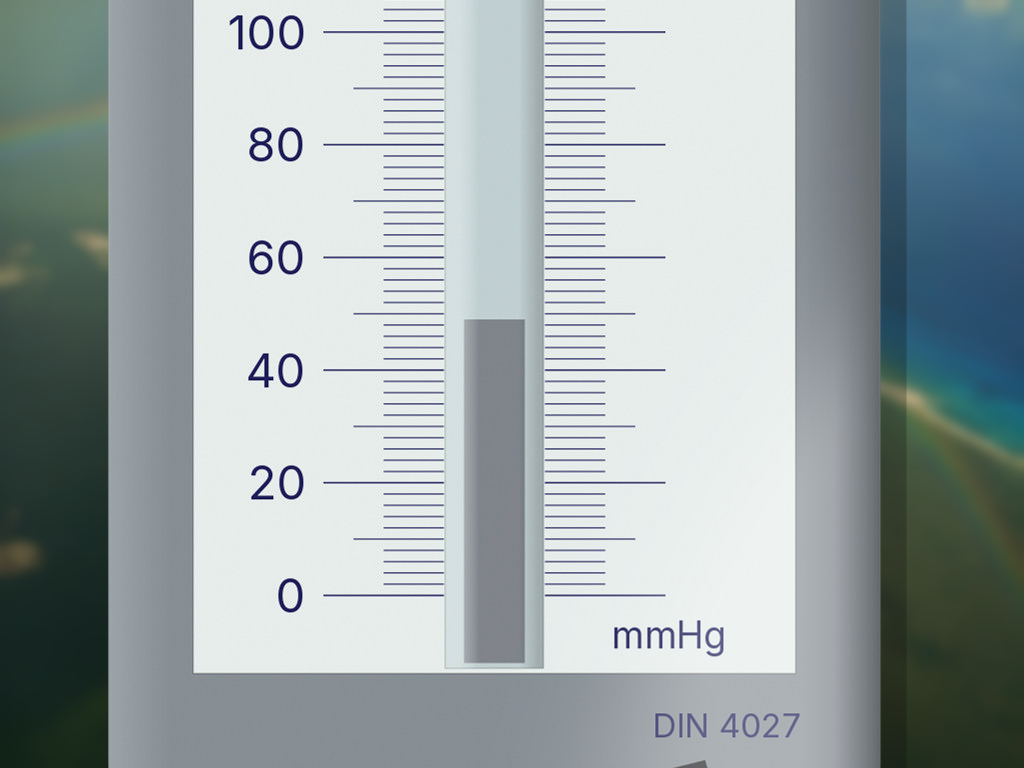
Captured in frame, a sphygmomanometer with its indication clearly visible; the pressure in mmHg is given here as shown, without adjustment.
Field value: 49 mmHg
